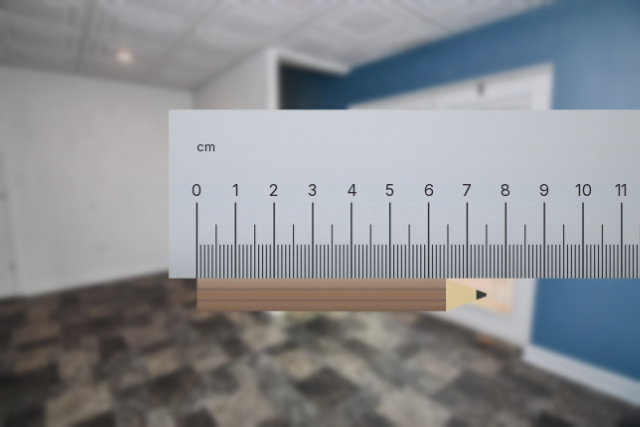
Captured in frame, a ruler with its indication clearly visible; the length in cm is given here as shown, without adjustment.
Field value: 7.5 cm
